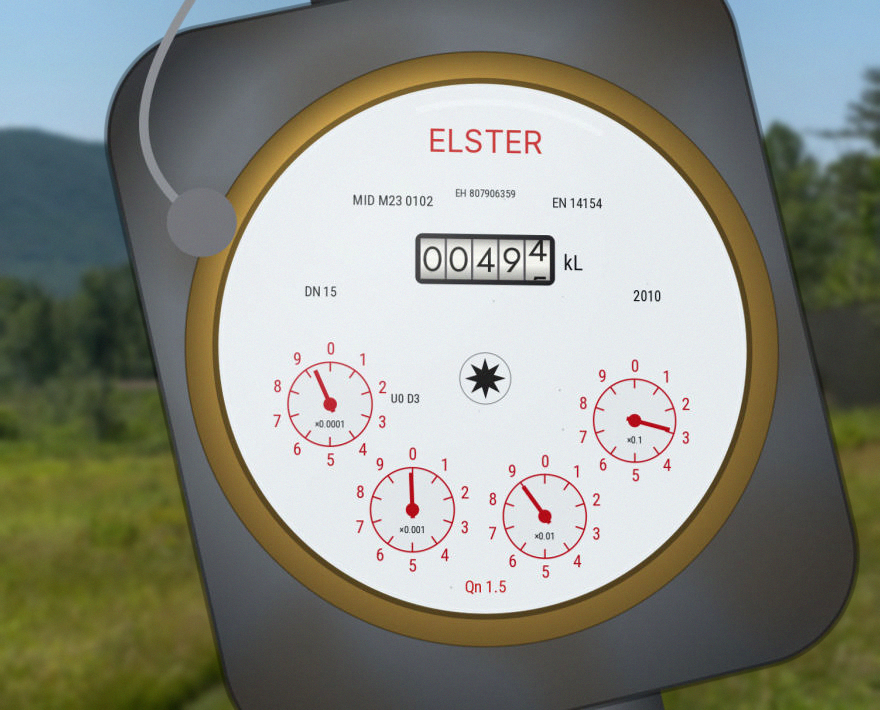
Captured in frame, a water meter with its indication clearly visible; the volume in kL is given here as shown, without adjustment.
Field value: 494.2899 kL
